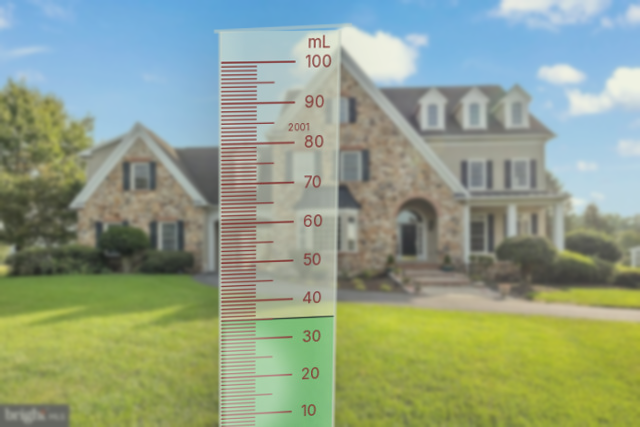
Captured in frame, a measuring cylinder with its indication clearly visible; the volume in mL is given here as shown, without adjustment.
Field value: 35 mL
